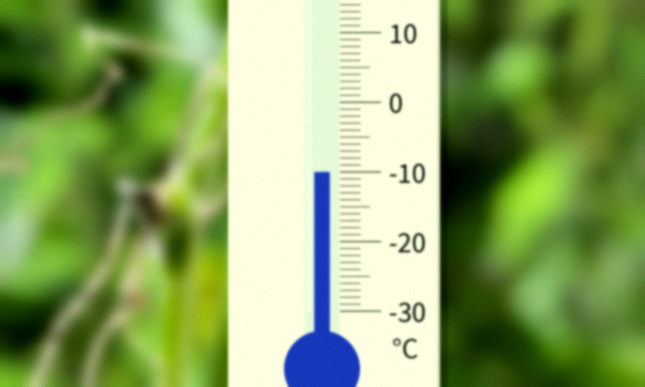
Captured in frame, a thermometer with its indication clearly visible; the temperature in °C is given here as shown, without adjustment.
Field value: -10 °C
